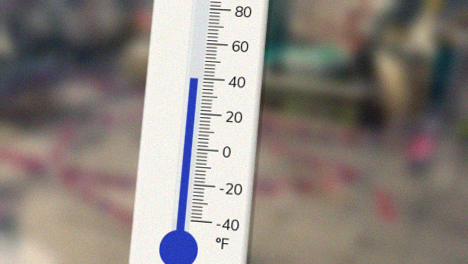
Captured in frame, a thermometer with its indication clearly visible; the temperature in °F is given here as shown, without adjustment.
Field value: 40 °F
